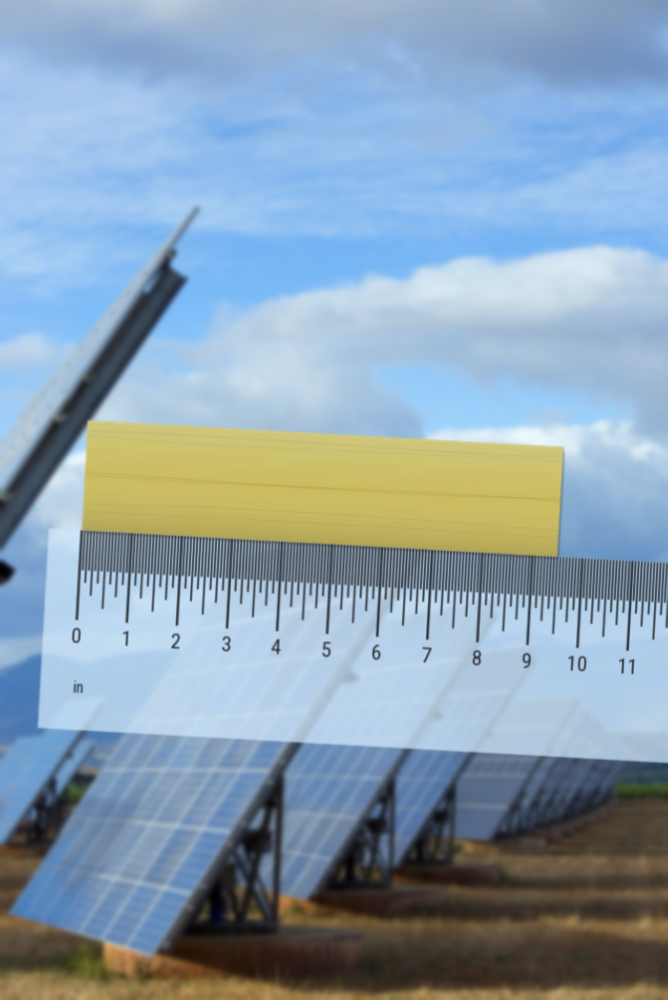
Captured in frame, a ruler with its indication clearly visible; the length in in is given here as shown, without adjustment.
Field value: 9.5 in
